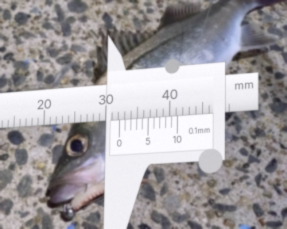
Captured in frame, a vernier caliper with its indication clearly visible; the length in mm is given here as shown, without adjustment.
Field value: 32.2 mm
